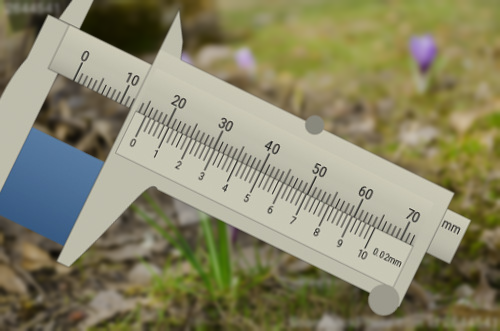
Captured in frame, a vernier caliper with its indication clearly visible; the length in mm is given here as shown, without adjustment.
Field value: 15.5 mm
